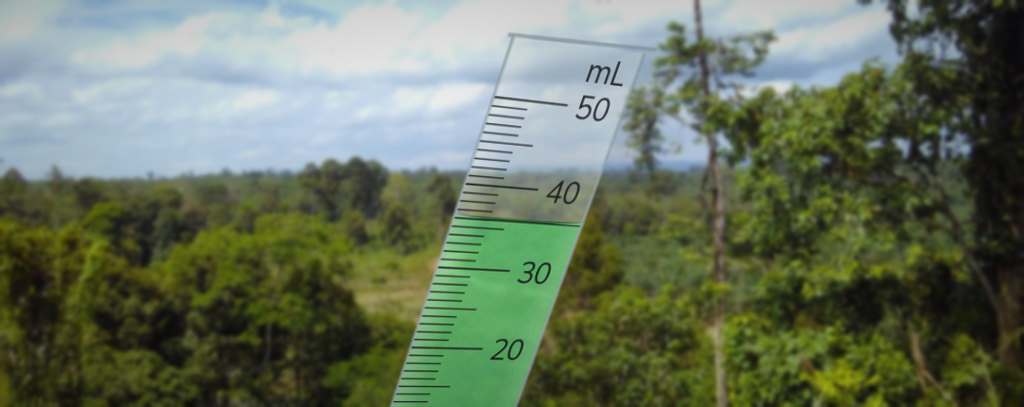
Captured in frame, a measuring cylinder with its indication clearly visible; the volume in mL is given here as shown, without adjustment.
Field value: 36 mL
